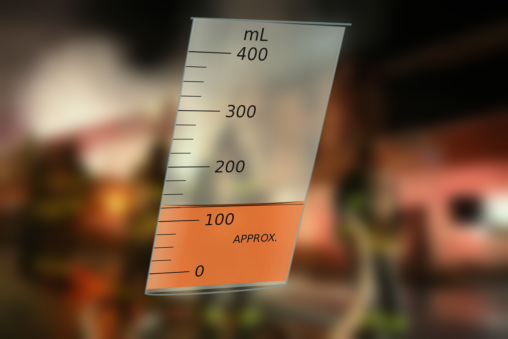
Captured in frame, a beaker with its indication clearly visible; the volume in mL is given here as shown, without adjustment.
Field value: 125 mL
